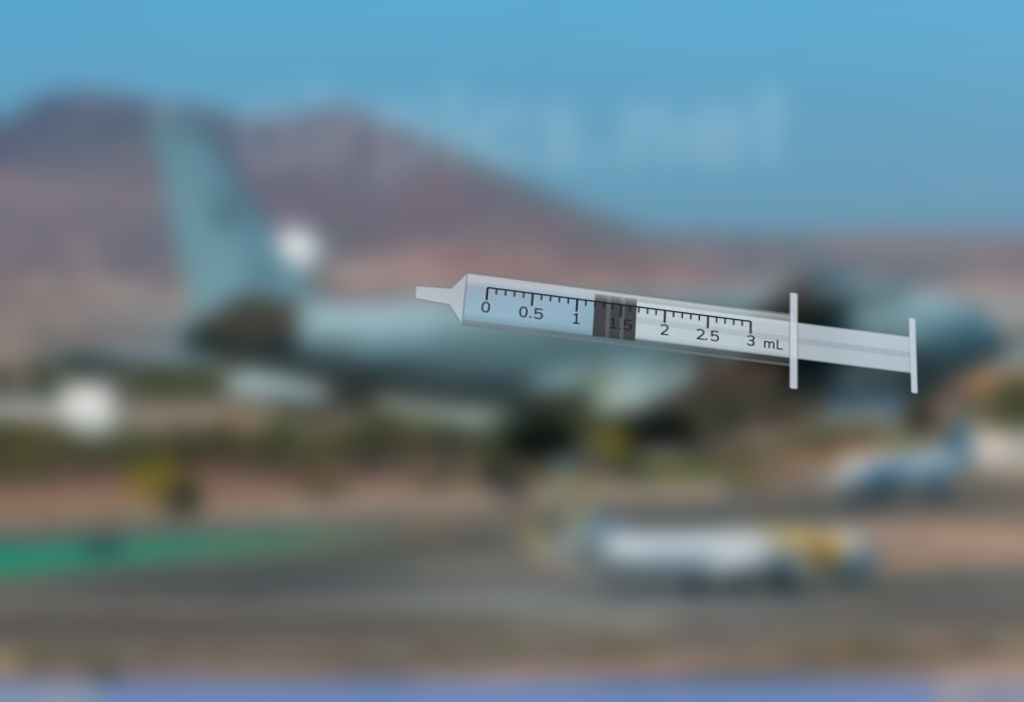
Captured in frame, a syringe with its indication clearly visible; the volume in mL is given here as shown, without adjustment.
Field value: 1.2 mL
